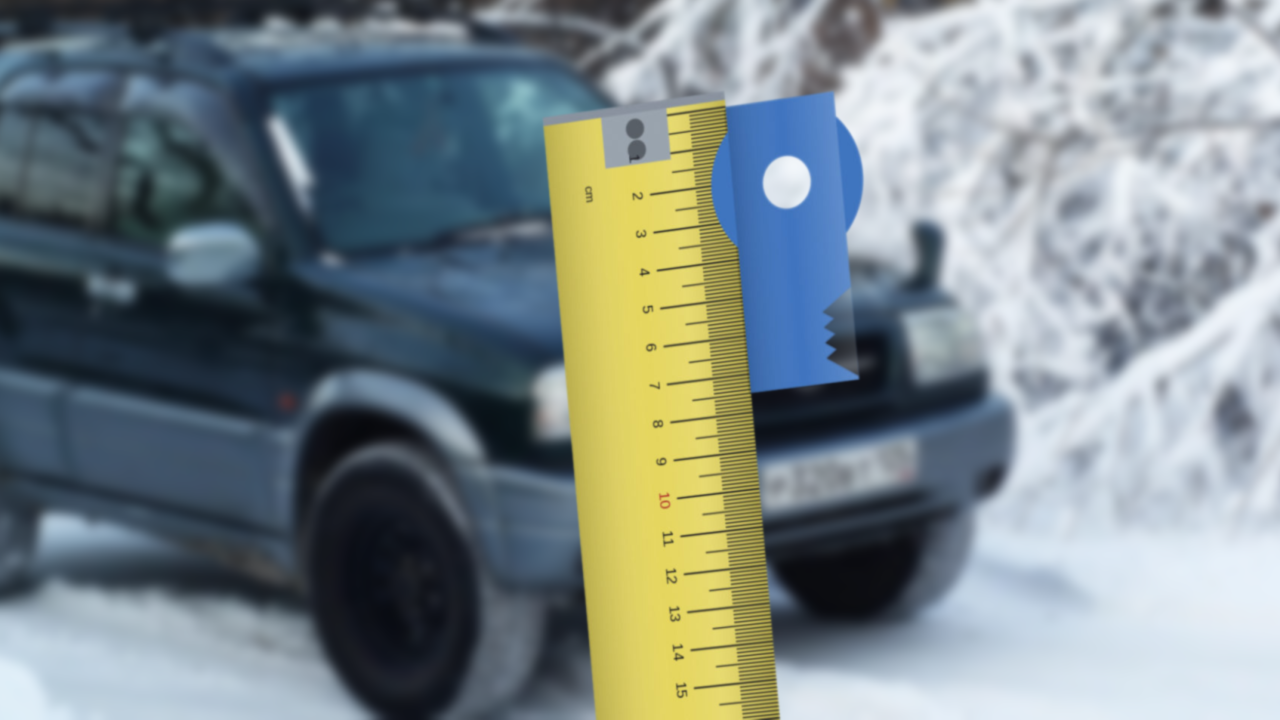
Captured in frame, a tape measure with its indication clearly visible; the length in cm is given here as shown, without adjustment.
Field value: 7.5 cm
